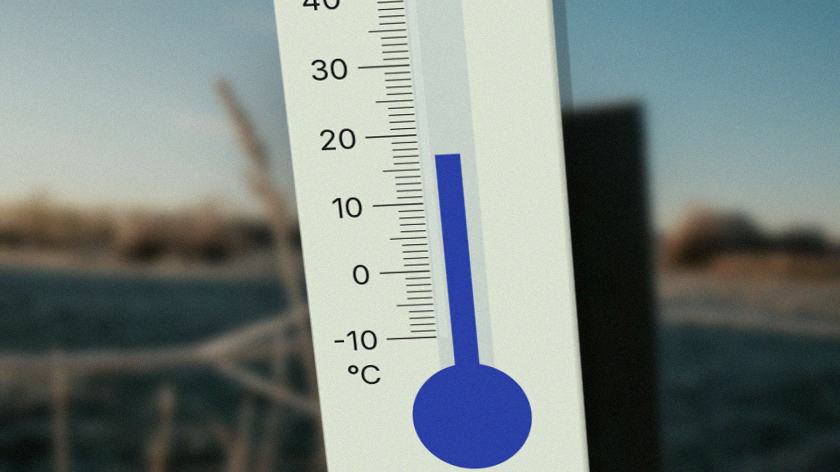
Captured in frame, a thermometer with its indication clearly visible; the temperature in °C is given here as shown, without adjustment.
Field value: 17 °C
